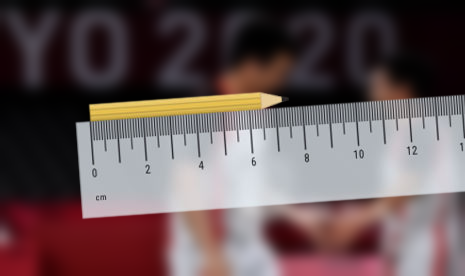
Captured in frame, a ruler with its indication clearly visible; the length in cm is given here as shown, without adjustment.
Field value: 7.5 cm
